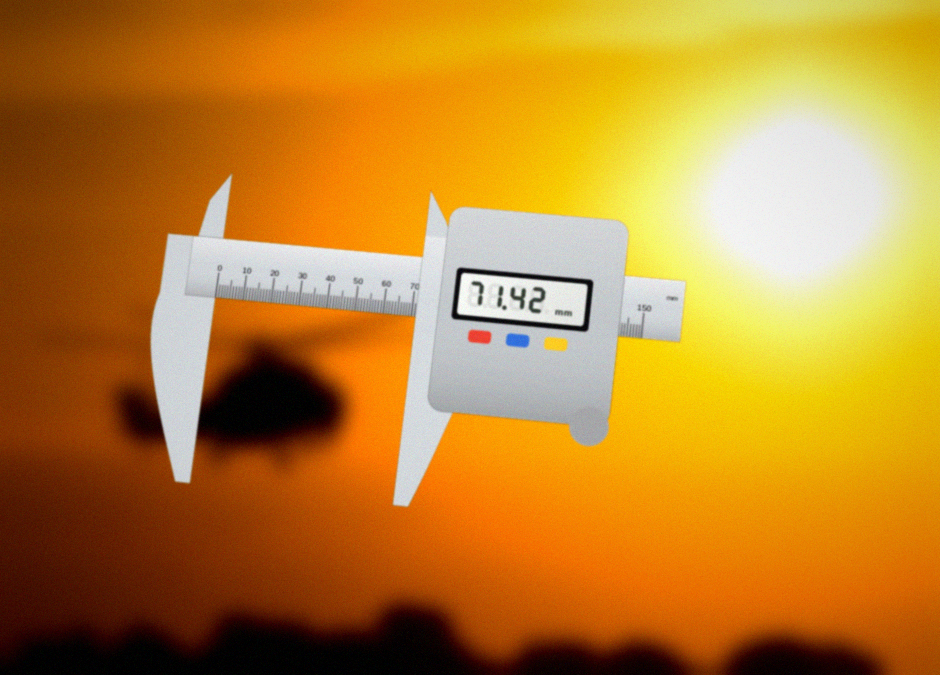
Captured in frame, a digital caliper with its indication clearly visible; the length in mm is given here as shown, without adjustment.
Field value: 71.42 mm
